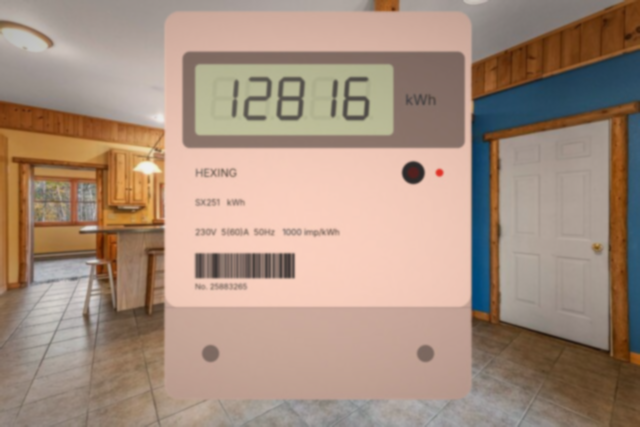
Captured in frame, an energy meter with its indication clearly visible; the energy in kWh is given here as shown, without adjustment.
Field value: 12816 kWh
